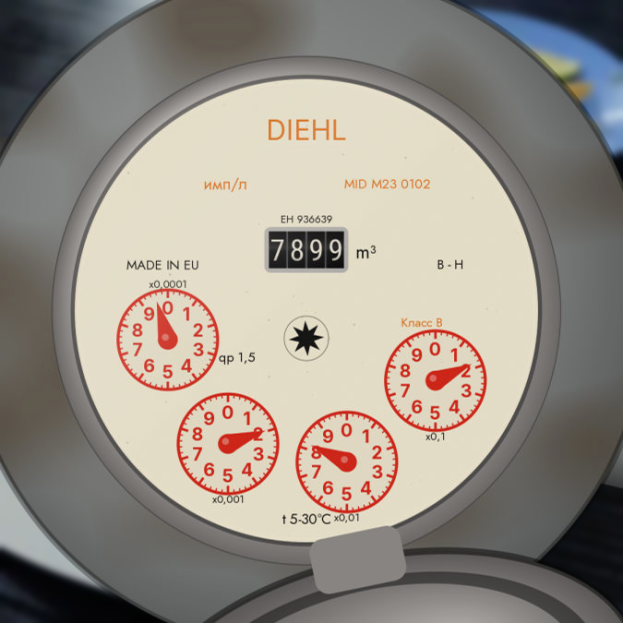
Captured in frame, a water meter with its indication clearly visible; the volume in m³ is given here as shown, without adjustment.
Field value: 7899.1819 m³
